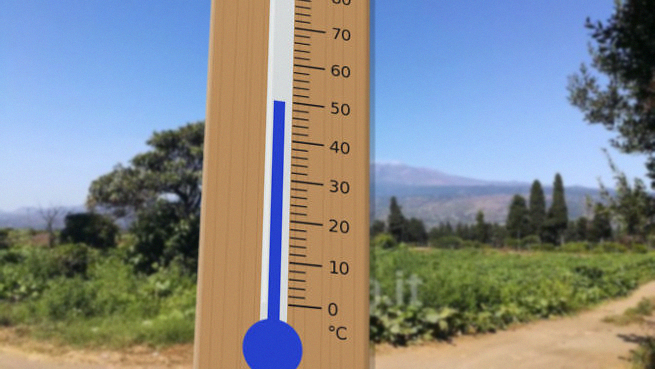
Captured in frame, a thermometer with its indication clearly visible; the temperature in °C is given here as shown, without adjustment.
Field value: 50 °C
